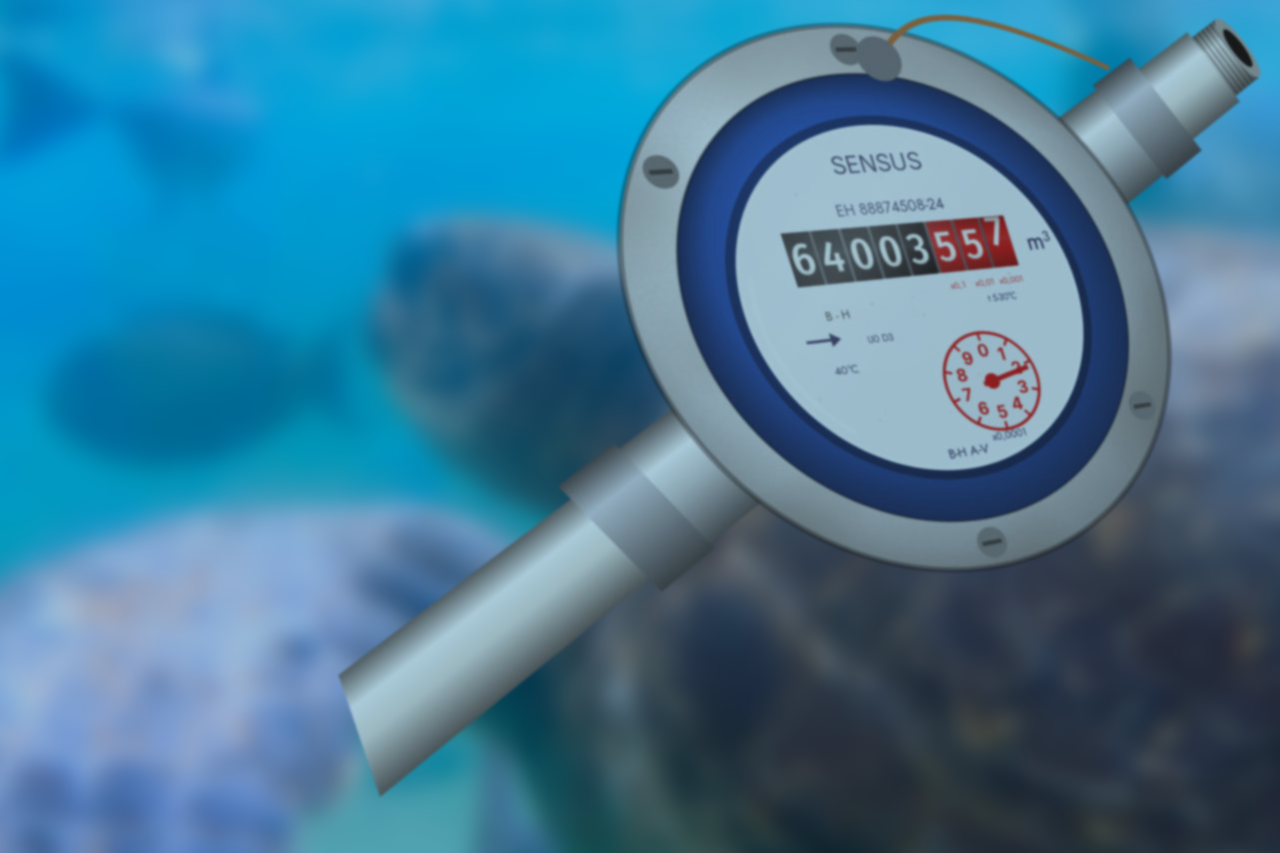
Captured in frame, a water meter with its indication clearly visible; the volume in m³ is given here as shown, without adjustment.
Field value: 64003.5572 m³
